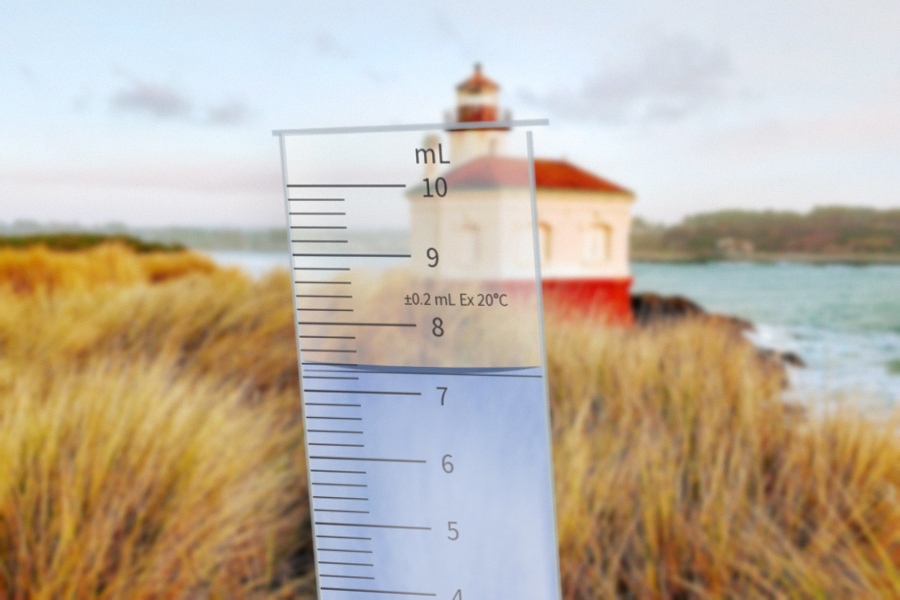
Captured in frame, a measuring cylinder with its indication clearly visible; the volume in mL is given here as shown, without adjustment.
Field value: 7.3 mL
